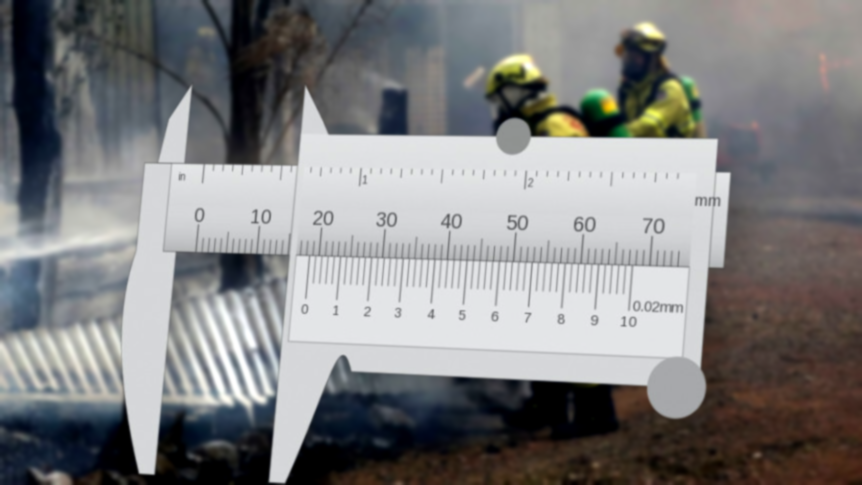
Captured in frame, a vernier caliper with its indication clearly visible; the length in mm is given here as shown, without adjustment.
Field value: 18.5 mm
